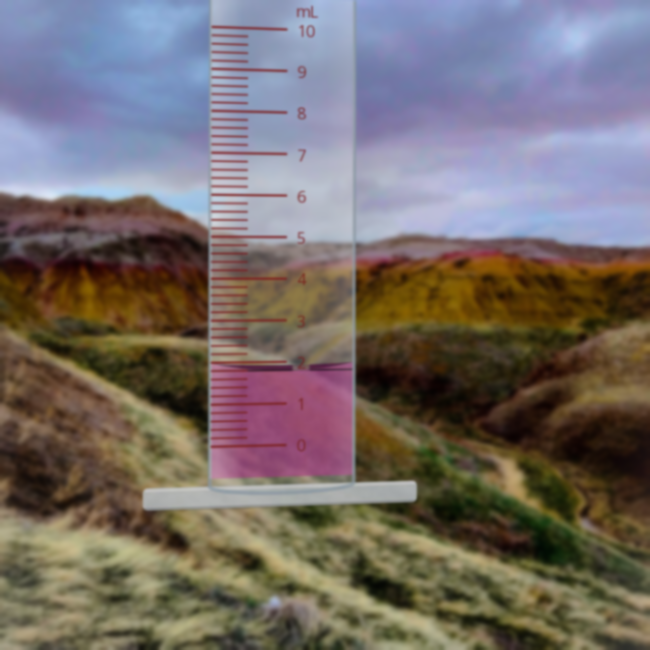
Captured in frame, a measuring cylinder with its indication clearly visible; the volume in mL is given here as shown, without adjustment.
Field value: 1.8 mL
